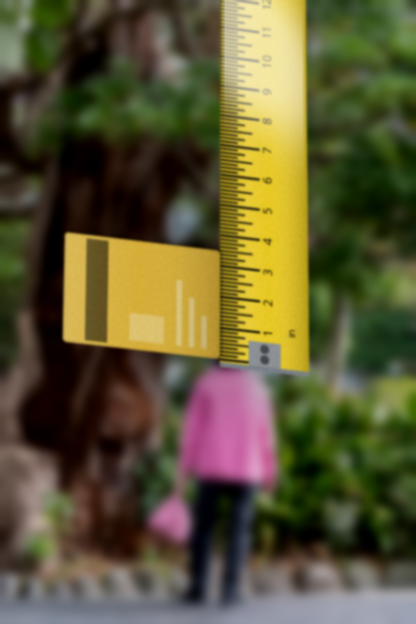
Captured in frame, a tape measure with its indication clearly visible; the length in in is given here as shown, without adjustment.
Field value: 3.5 in
